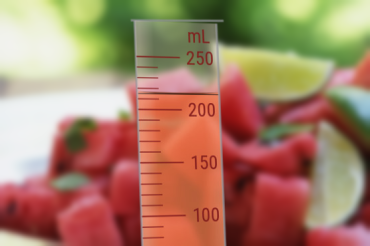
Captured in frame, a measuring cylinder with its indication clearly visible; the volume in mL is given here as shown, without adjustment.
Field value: 215 mL
